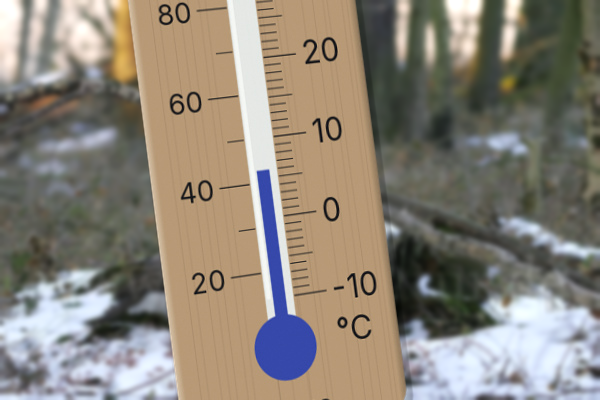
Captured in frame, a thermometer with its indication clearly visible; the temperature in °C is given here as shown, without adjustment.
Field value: 6 °C
